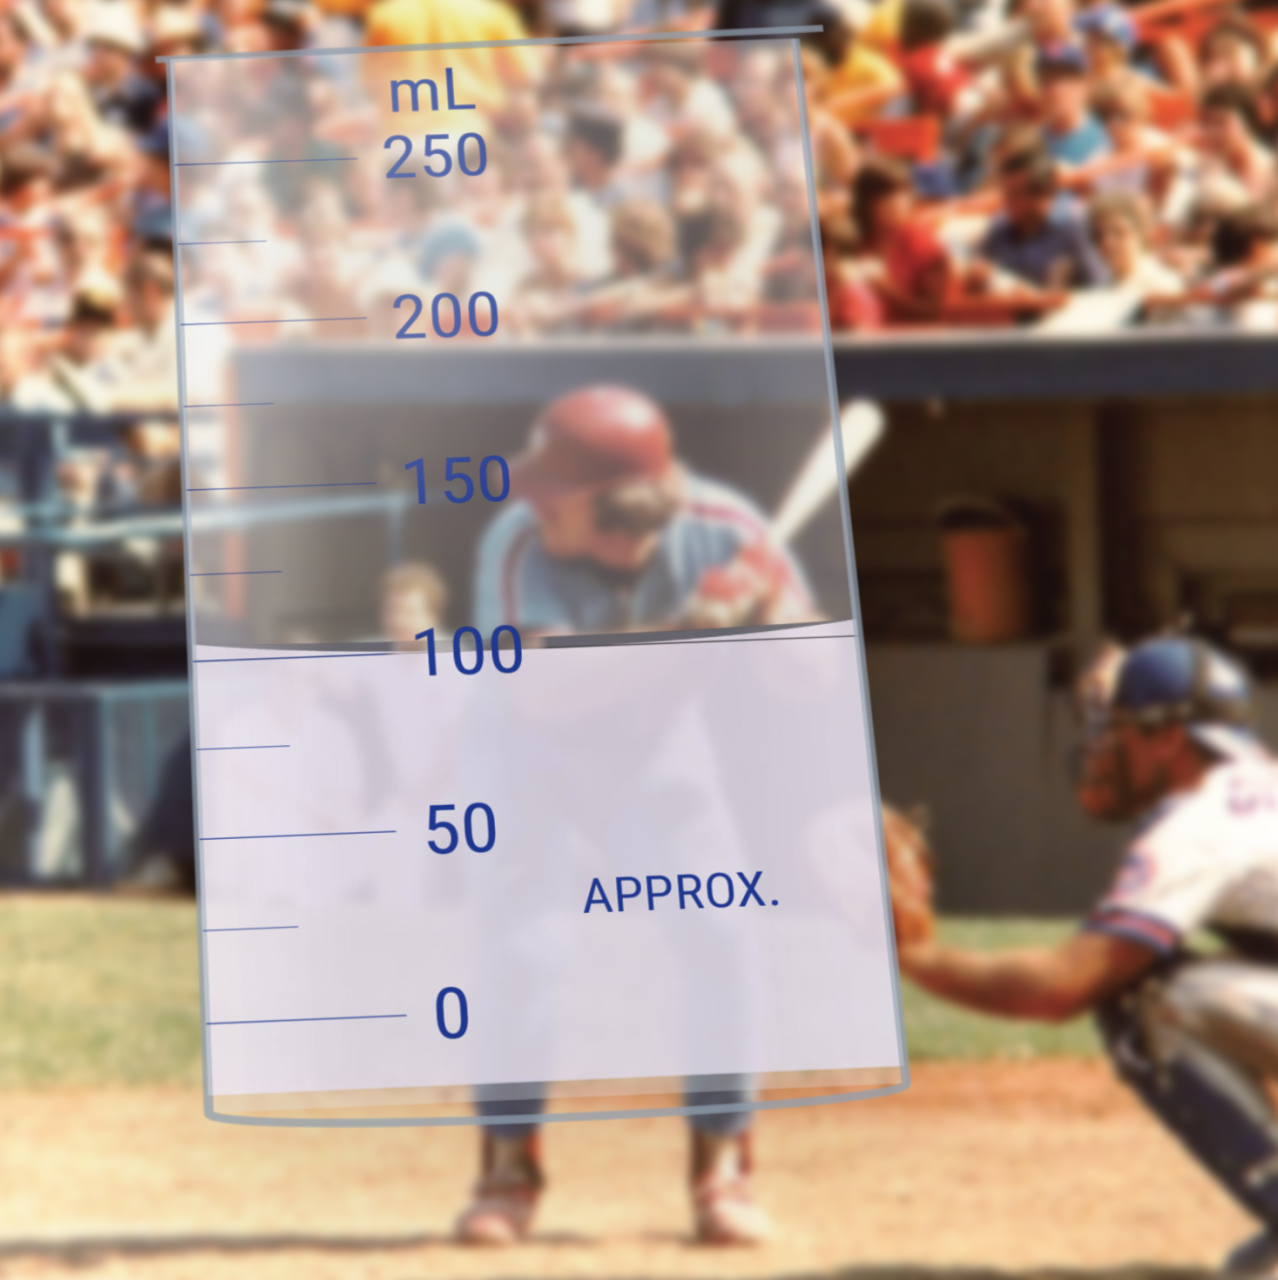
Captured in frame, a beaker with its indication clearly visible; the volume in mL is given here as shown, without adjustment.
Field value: 100 mL
